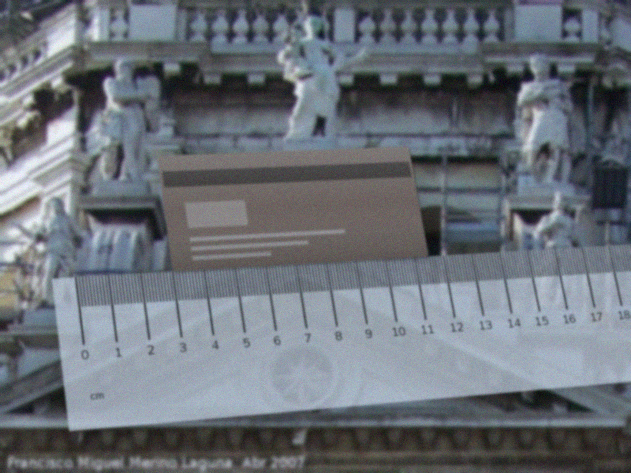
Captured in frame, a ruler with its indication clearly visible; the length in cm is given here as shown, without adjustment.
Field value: 8.5 cm
